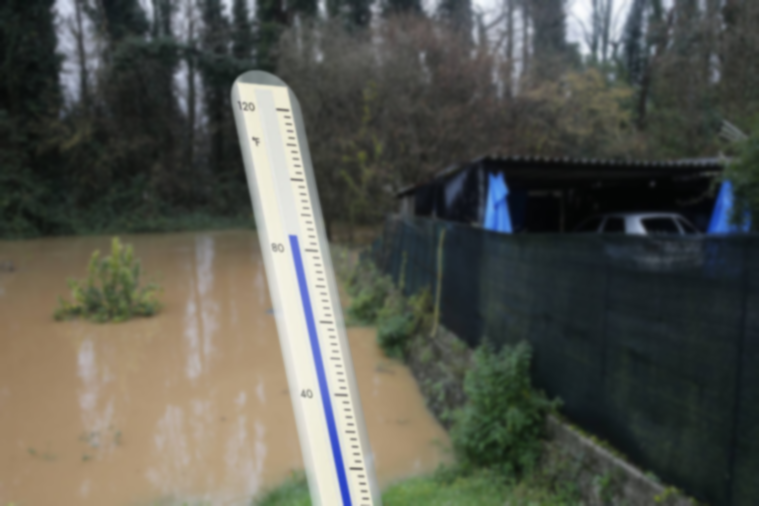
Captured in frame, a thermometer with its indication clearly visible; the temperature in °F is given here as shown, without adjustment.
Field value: 84 °F
